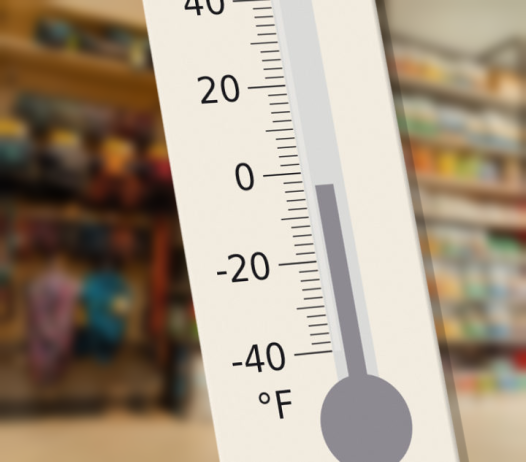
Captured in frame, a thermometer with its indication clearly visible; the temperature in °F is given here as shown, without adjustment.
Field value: -3 °F
